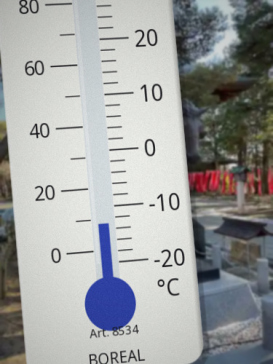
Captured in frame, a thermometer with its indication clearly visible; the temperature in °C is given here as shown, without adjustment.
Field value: -13 °C
